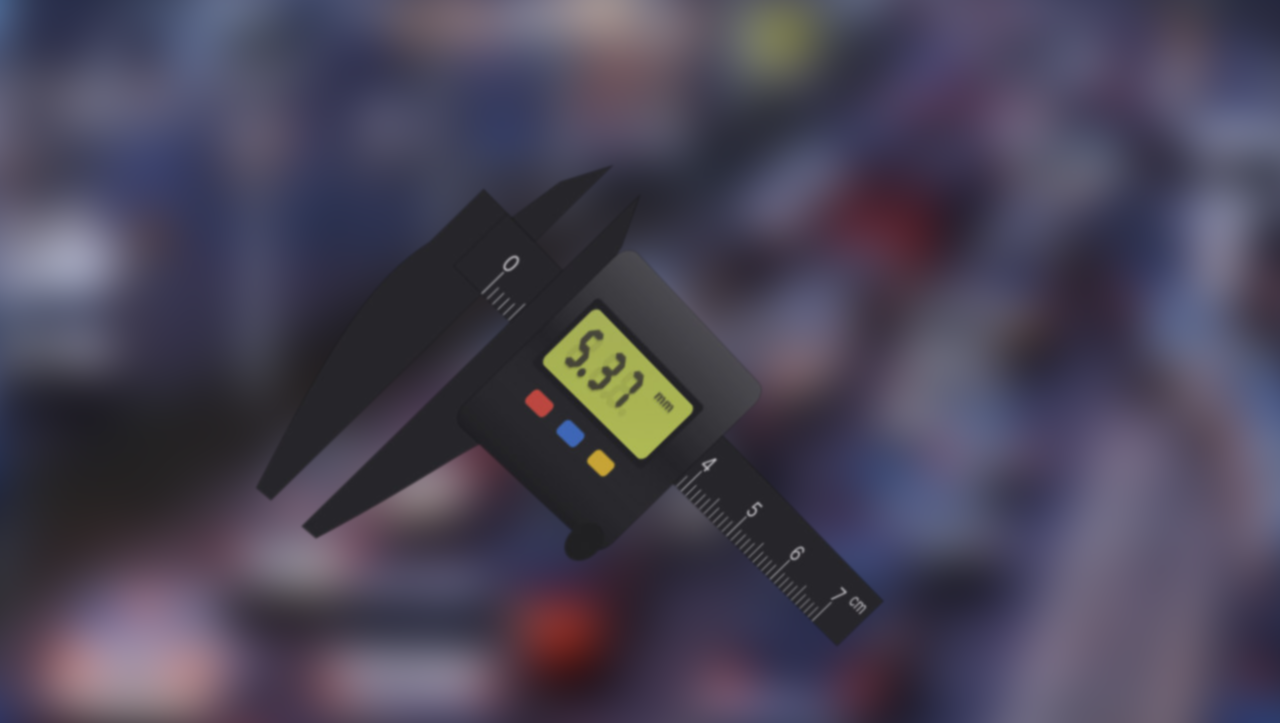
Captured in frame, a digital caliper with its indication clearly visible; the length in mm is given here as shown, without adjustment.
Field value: 5.37 mm
